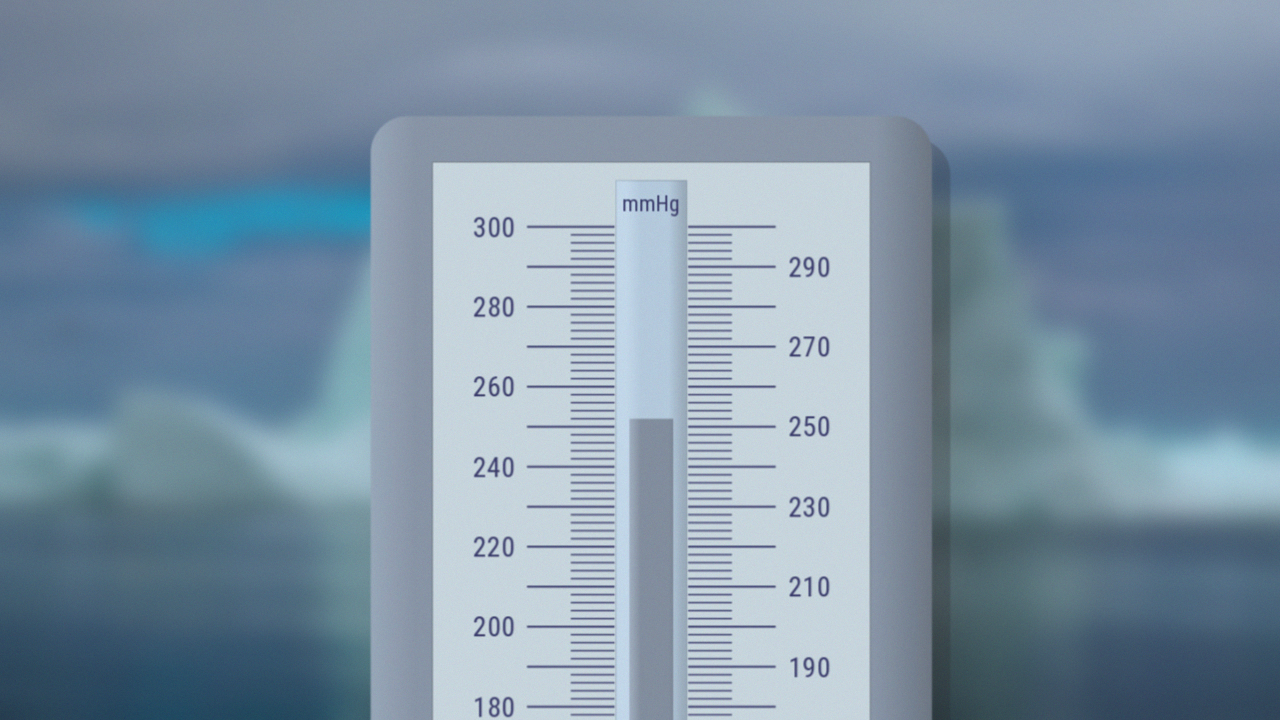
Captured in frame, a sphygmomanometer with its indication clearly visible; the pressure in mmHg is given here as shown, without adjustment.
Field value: 252 mmHg
